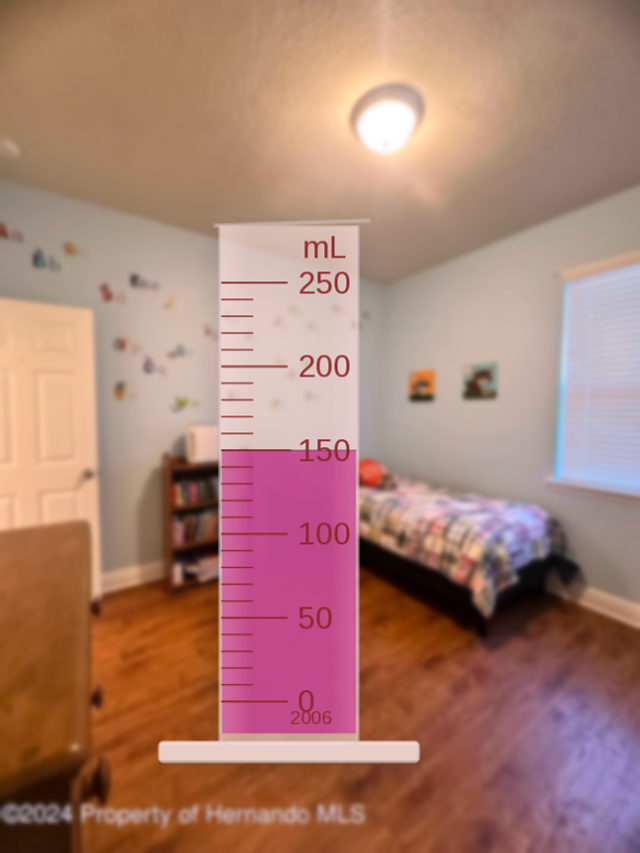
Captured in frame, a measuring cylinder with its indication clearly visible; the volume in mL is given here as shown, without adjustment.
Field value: 150 mL
